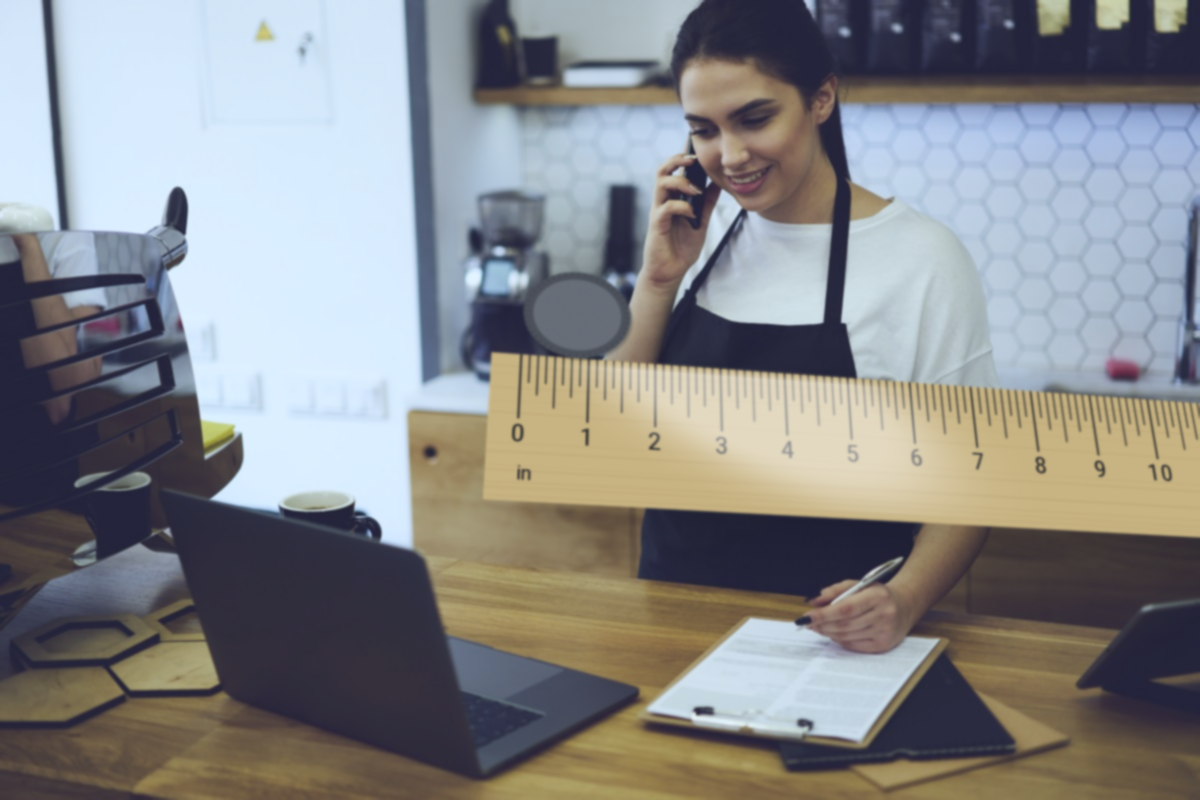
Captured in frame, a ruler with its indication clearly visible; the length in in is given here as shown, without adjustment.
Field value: 1.625 in
